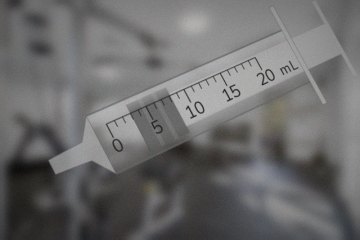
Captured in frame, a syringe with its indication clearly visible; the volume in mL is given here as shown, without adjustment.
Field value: 3 mL
